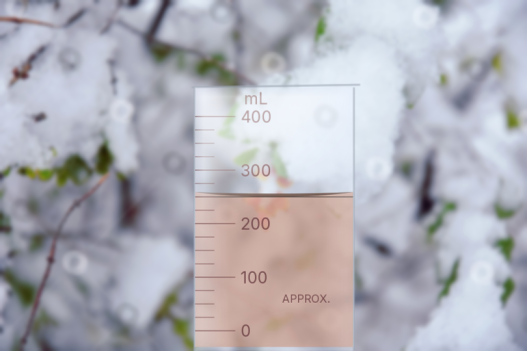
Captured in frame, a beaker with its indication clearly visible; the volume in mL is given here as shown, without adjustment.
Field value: 250 mL
